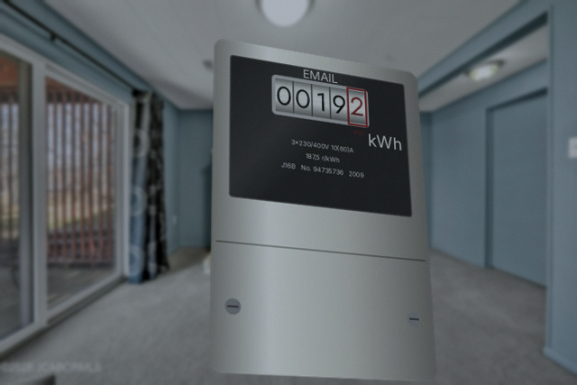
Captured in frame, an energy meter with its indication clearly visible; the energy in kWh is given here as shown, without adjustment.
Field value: 19.2 kWh
